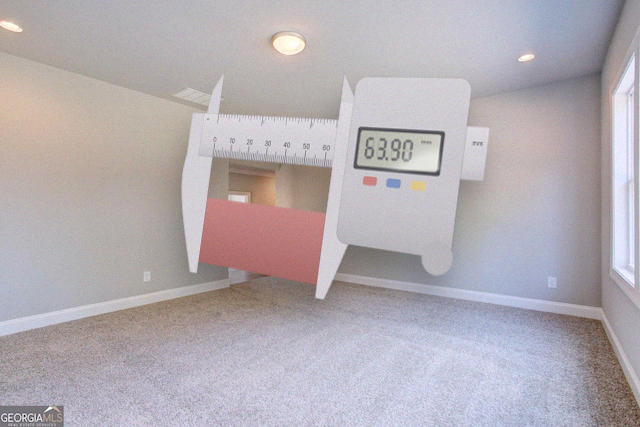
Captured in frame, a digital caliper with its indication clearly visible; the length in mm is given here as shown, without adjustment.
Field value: 63.90 mm
